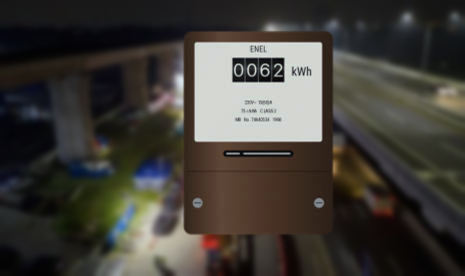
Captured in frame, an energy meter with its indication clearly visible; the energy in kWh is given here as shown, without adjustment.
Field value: 62 kWh
